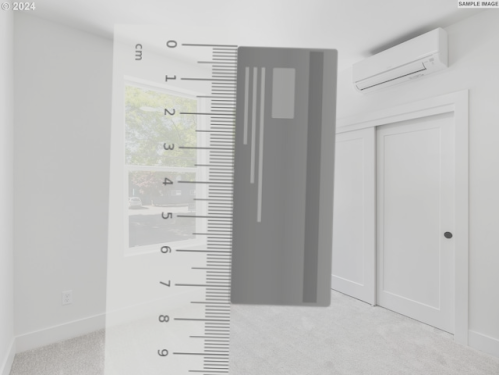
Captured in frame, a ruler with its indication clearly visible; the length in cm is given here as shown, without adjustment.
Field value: 7.5 cm
